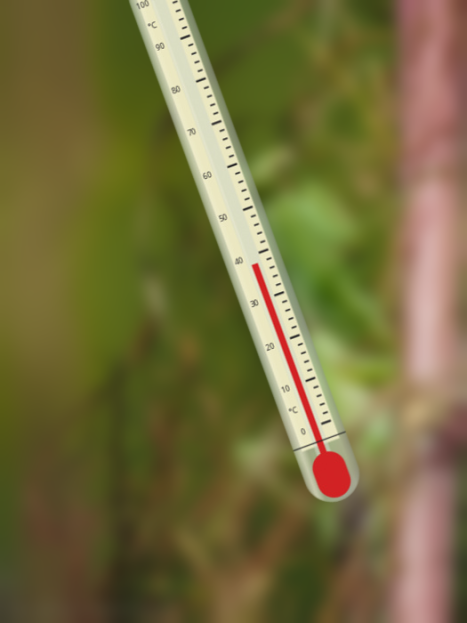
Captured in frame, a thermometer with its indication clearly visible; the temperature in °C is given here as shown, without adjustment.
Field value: 38 °C
